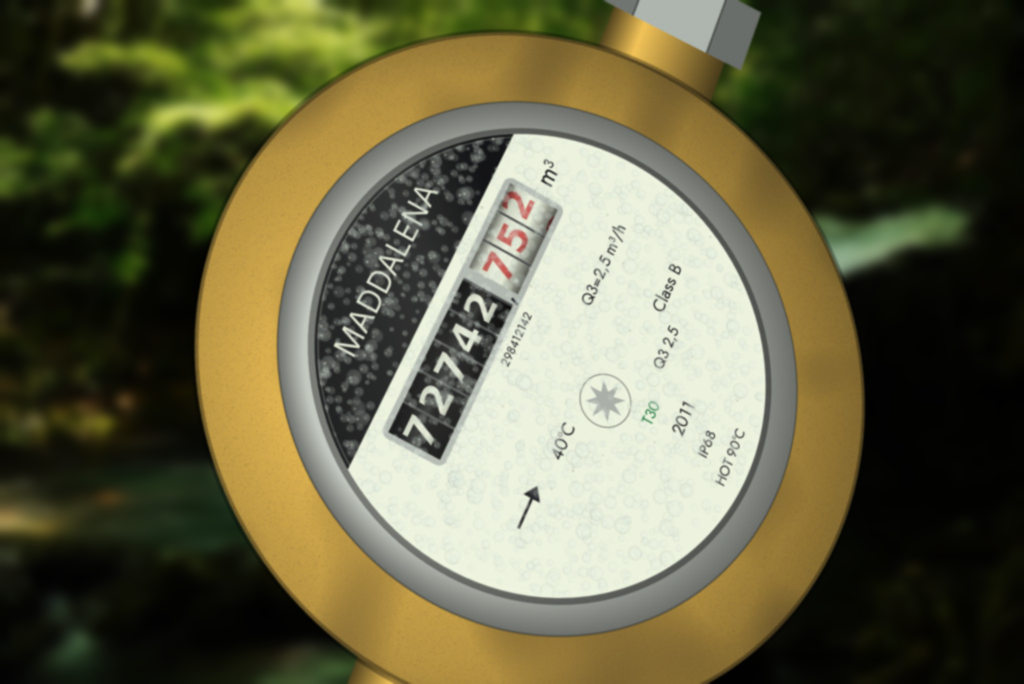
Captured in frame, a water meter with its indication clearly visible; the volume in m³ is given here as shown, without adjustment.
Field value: 72742.752 m³
